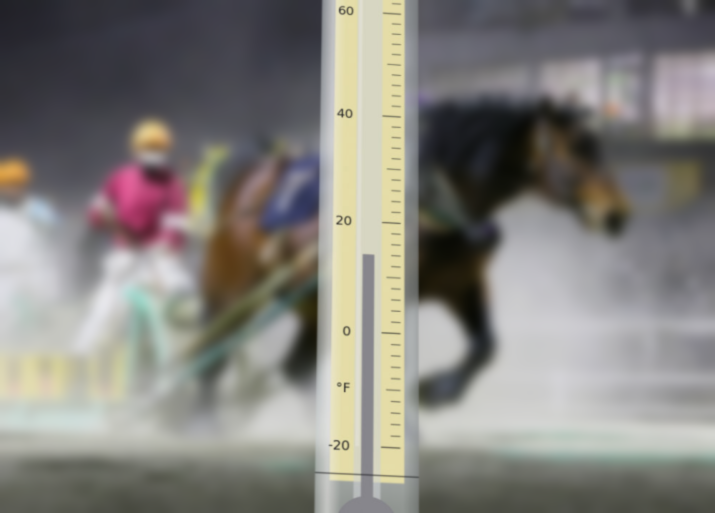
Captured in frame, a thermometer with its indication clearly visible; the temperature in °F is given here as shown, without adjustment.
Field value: 14 °F
